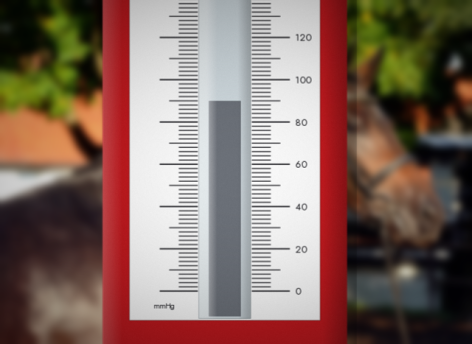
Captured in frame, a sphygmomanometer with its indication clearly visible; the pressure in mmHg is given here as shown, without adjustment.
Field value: 90 mmHg
